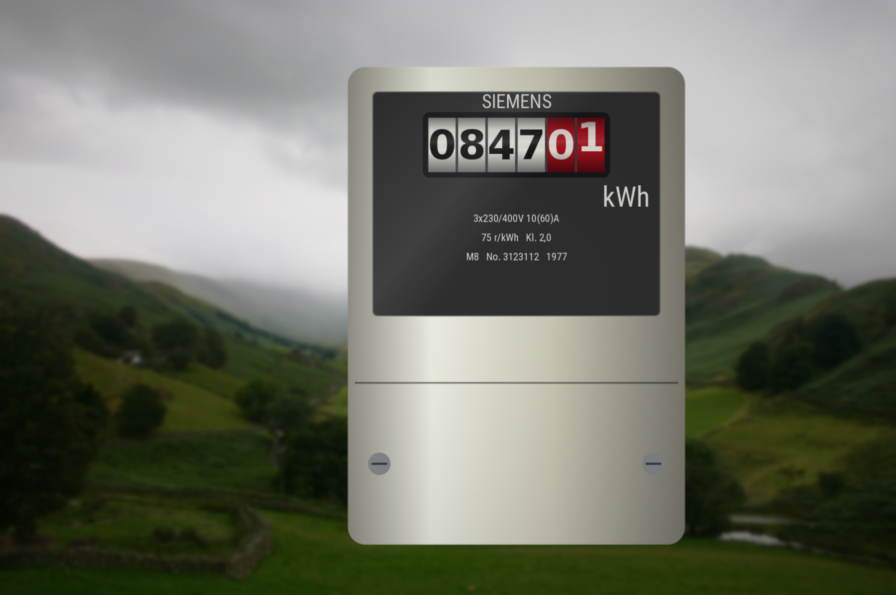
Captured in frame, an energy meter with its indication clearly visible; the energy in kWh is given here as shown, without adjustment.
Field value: 847.01 kWh
